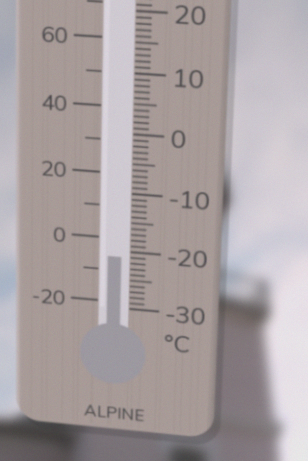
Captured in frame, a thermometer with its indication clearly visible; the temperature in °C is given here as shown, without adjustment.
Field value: -21 °C
